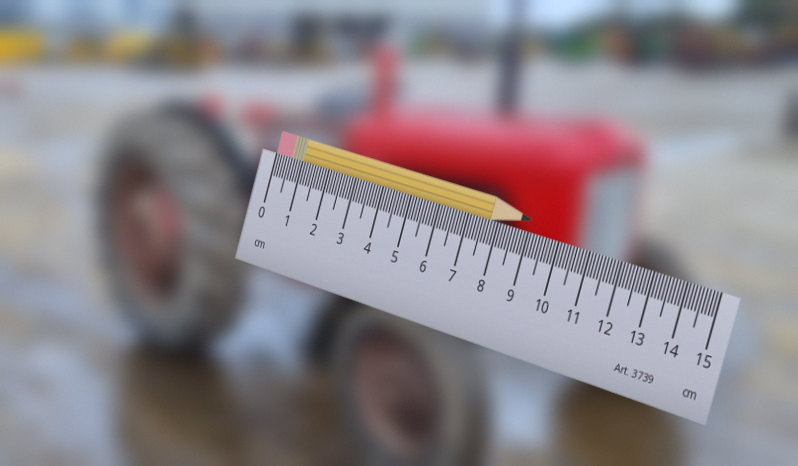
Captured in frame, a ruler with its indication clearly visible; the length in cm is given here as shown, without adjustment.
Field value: 9 cm
